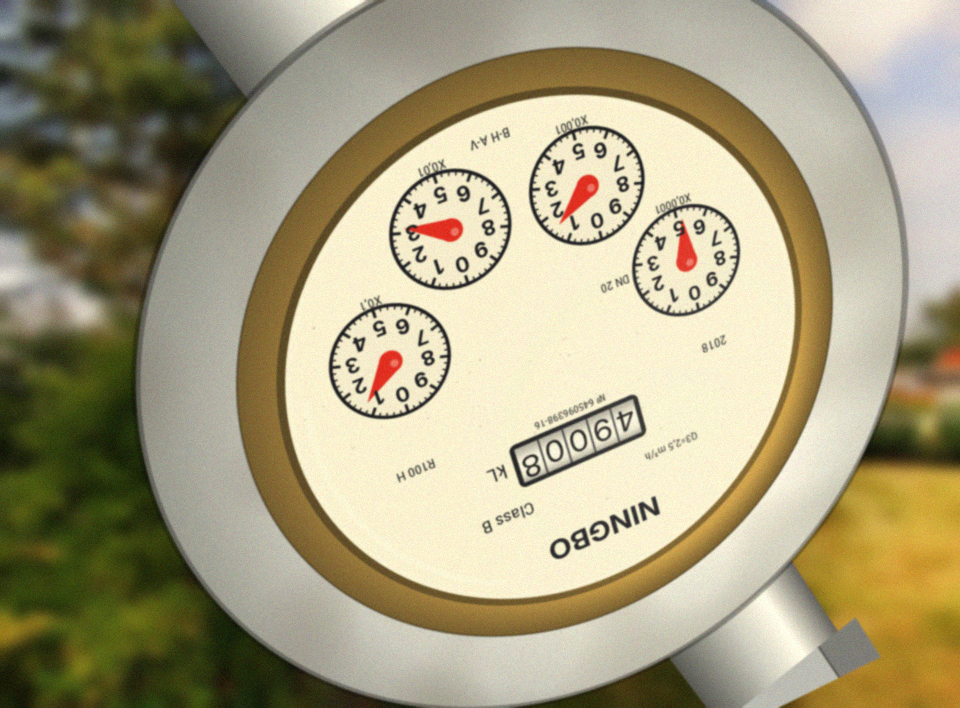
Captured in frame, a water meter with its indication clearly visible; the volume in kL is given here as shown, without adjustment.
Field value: 49008.1315 kL
